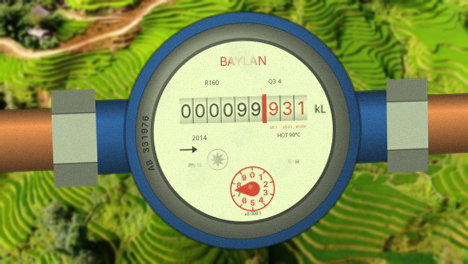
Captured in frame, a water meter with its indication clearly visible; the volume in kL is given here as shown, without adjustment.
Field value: 99.9317 kL
